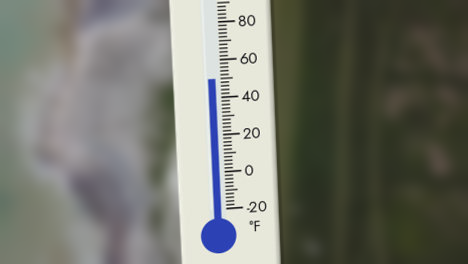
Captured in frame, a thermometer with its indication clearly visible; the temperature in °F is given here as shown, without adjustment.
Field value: 50 °F
